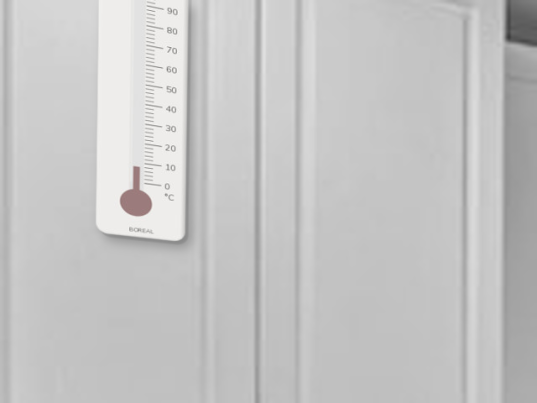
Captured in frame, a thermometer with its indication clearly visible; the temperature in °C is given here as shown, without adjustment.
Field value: 8 °C
